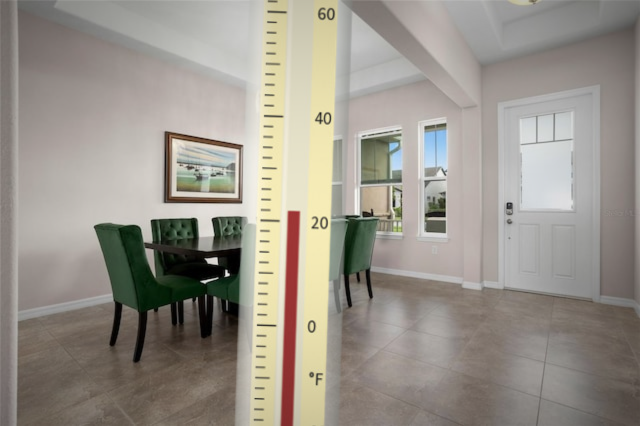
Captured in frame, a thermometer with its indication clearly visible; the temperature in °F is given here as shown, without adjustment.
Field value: 22 °F
